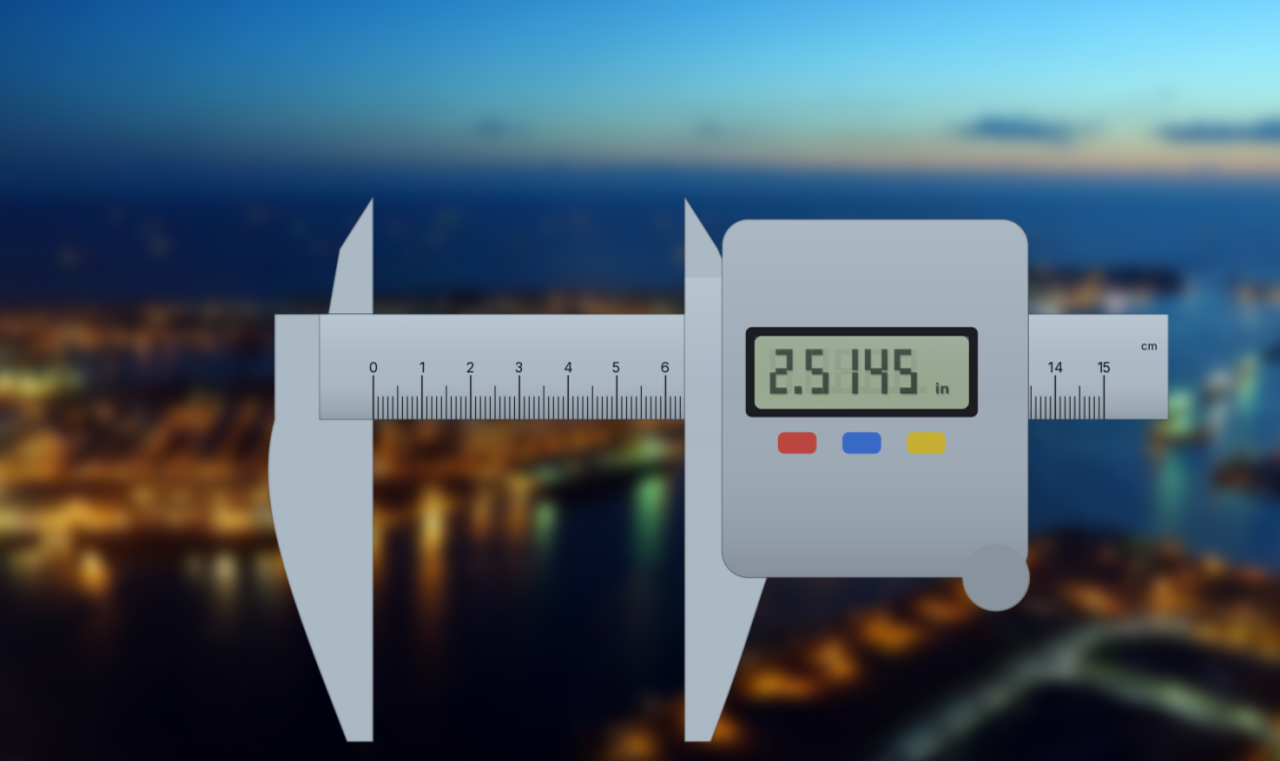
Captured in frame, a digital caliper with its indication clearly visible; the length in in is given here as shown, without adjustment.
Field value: 2.5145 in
